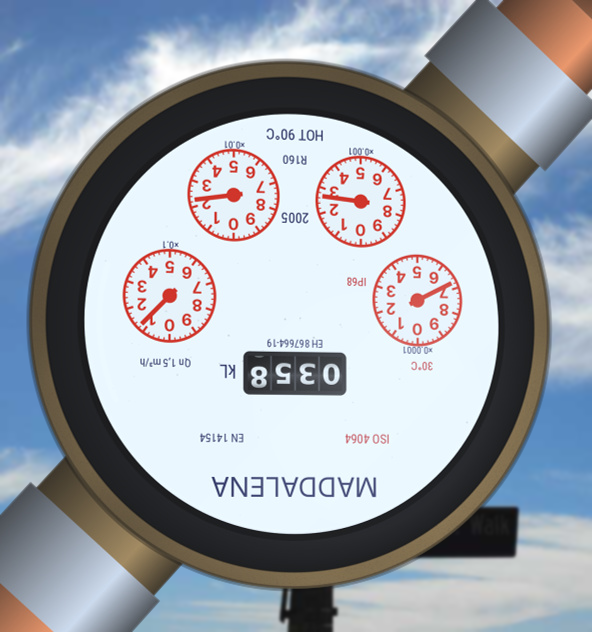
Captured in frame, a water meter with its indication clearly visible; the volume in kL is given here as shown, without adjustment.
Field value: 358.1226 kL
